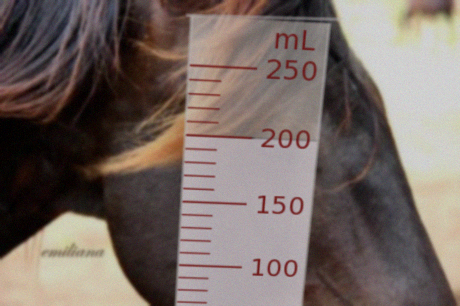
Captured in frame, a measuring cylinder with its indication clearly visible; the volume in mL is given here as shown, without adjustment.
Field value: 200 mL
